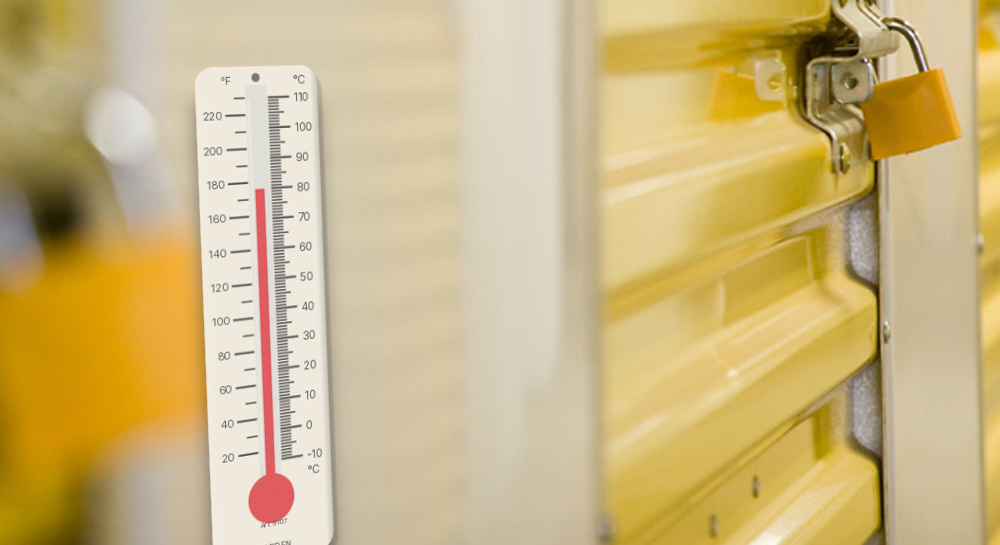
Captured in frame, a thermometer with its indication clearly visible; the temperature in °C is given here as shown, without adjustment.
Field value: 80 °C
